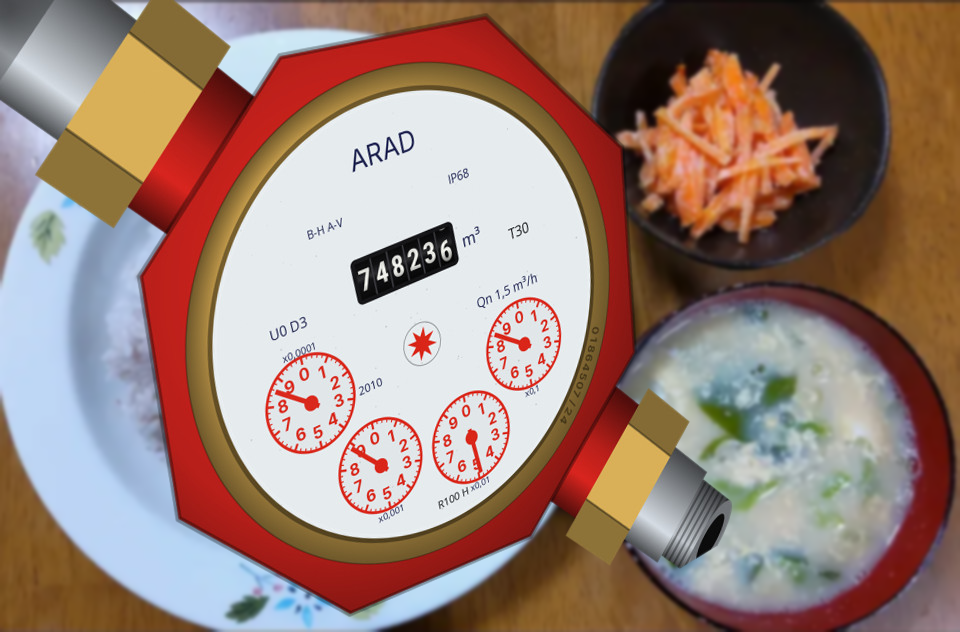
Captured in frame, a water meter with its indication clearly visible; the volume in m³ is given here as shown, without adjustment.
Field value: 748235.8488 m³
